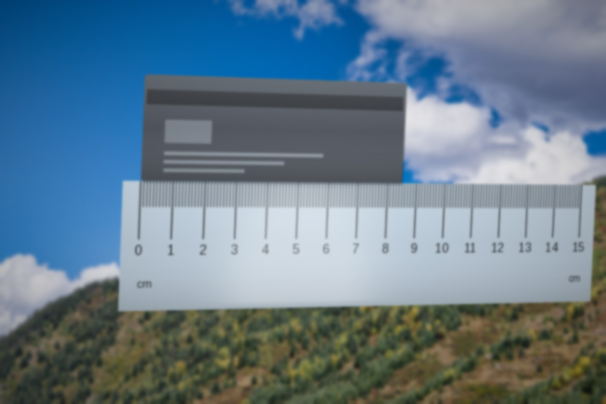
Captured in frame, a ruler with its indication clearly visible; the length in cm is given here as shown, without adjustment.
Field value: 8.5 cm
